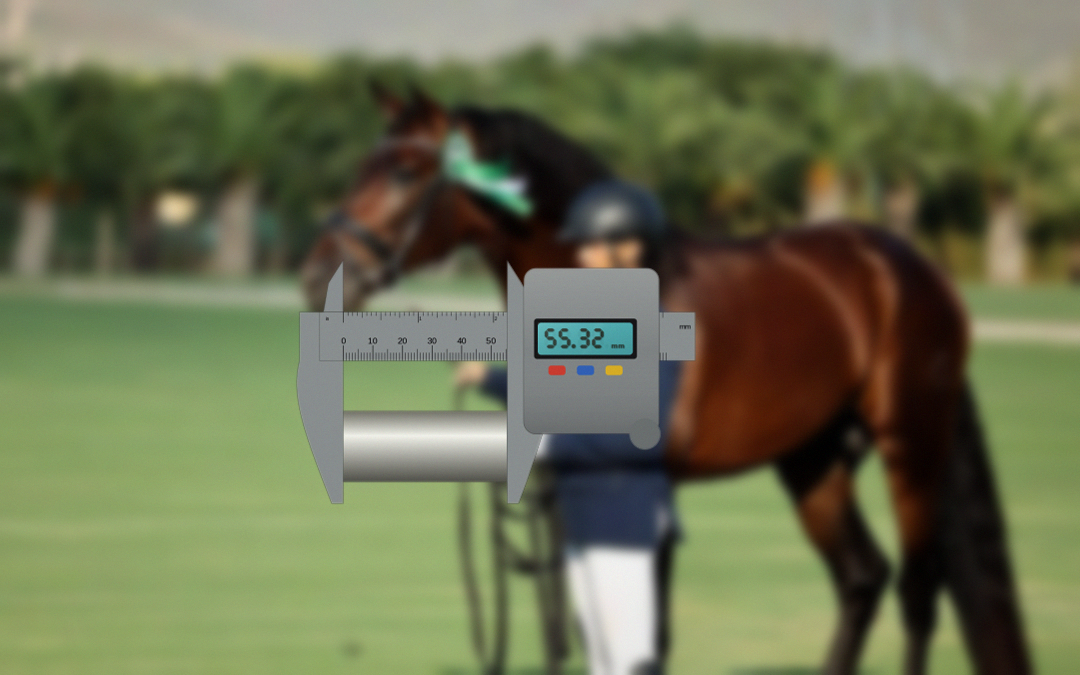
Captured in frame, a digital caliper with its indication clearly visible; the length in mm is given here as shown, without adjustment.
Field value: 55.32 mm
